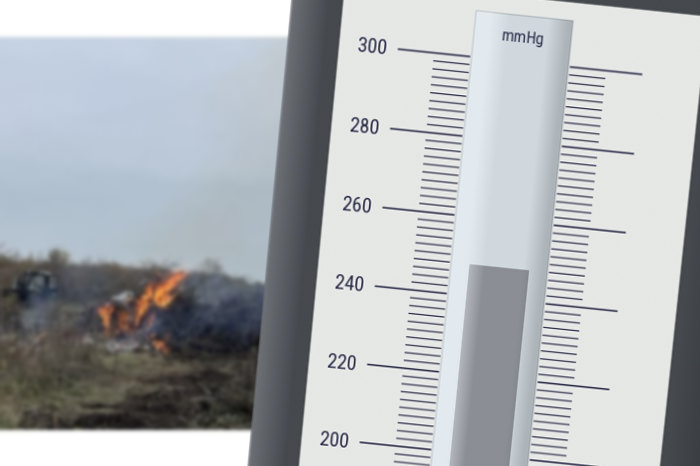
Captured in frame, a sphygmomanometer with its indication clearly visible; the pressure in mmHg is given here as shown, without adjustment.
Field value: 248 mmHg
